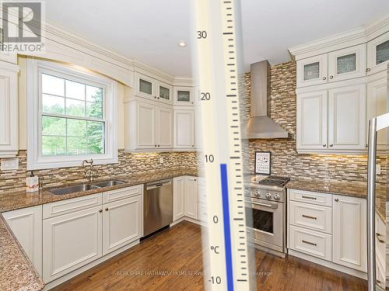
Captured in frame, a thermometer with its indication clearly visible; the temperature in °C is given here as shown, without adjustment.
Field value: 9 °C
